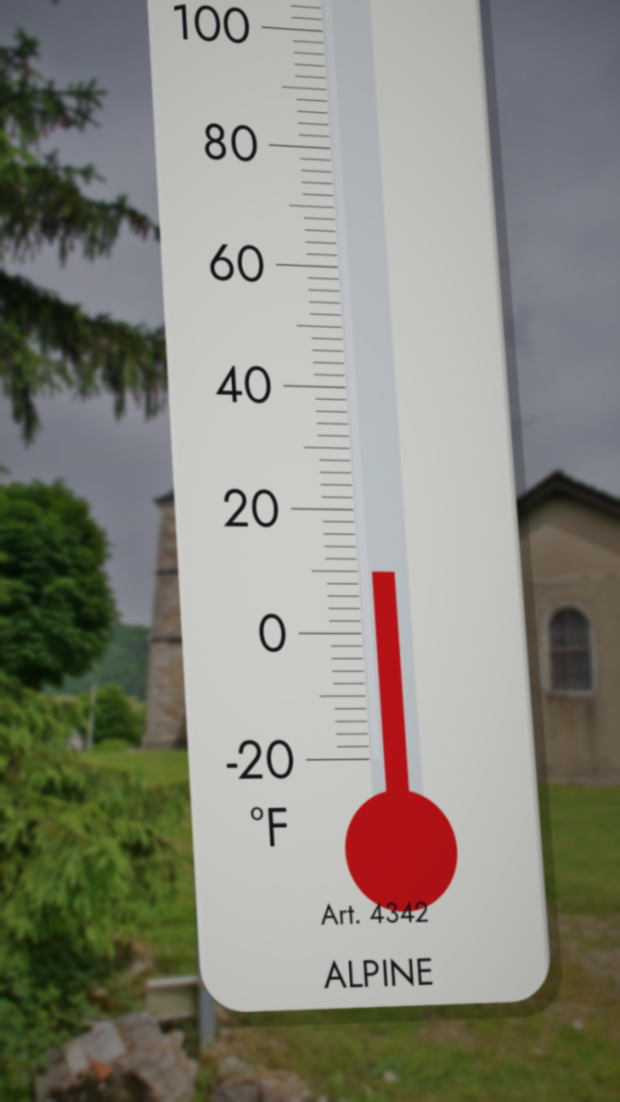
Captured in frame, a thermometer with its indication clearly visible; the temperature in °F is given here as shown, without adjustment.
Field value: 10 °F
